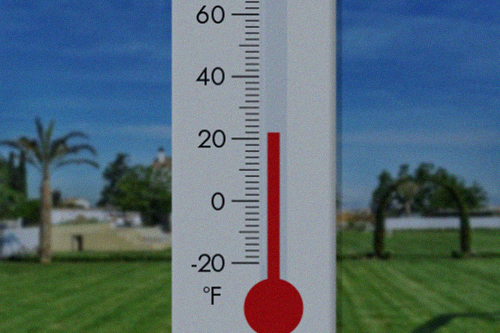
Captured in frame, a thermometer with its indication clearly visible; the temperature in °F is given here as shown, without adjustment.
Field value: 22 °F
